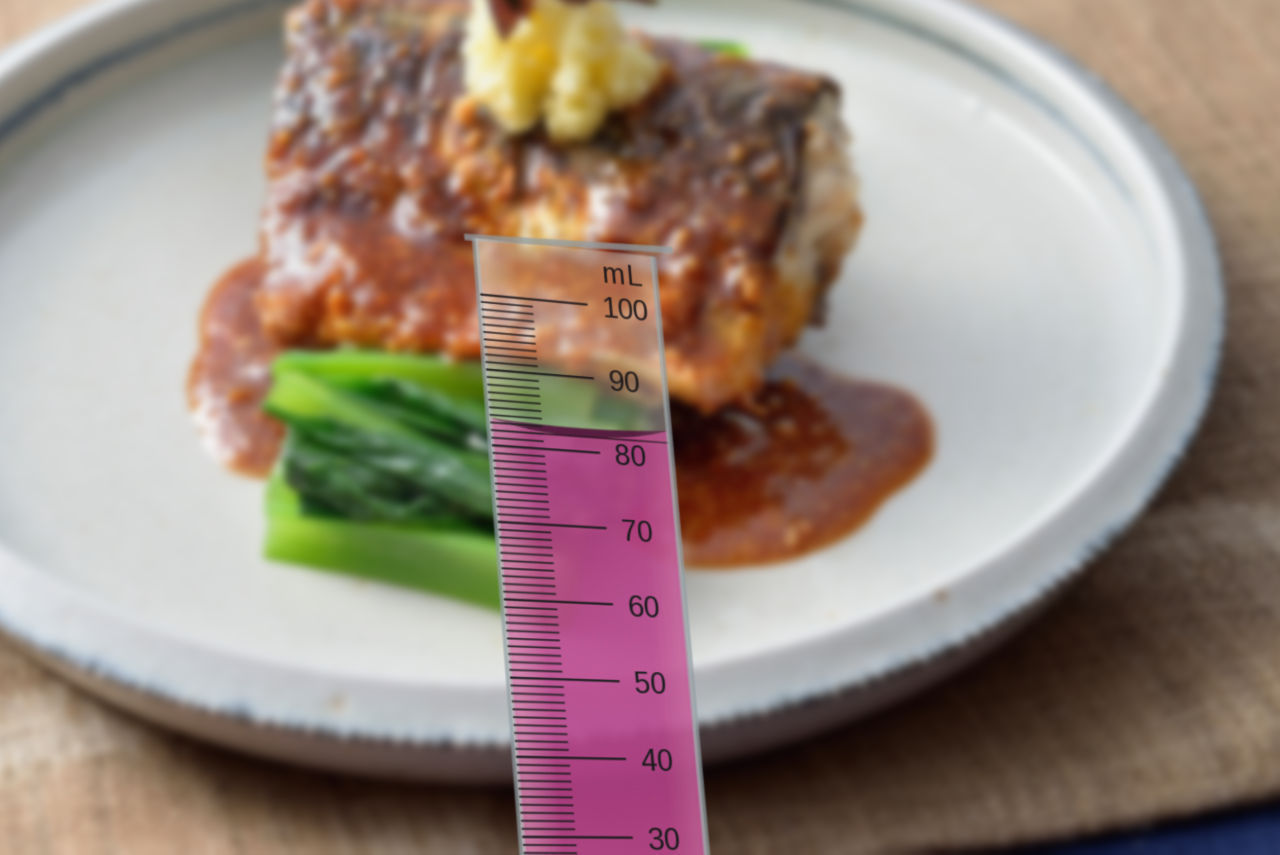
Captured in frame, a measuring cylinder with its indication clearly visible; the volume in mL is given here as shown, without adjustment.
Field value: 82 mL
